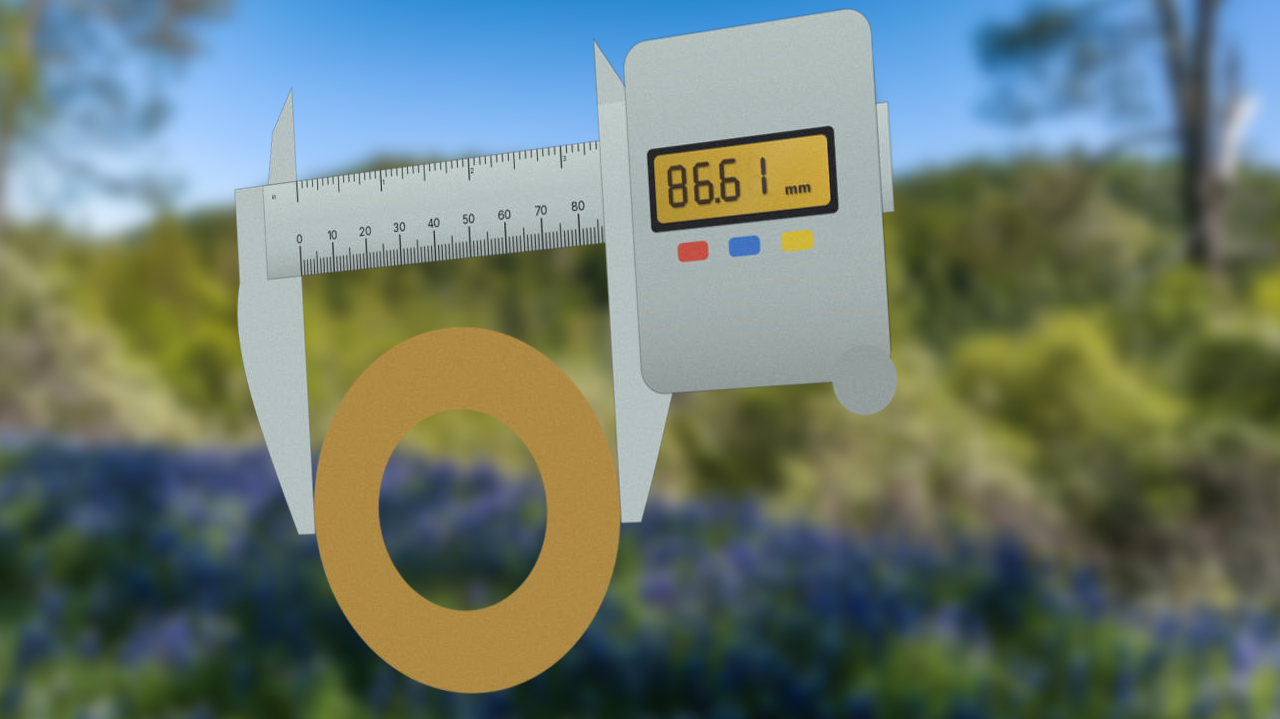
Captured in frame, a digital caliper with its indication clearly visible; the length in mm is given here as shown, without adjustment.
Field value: 86.61 mm
